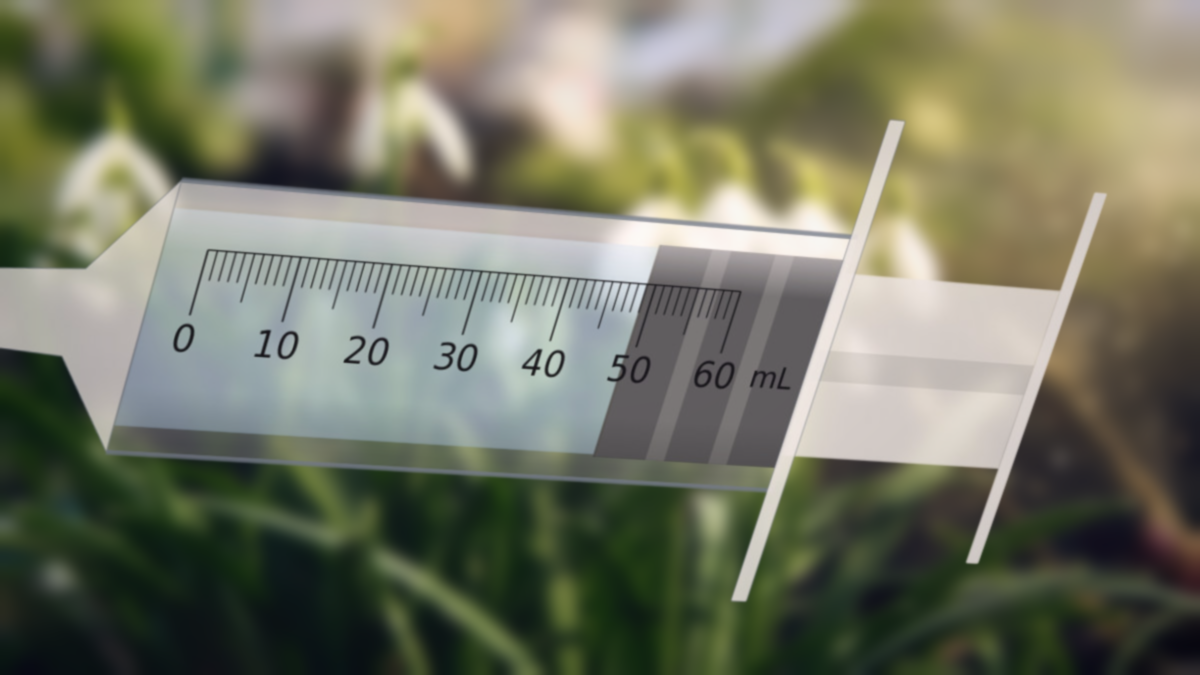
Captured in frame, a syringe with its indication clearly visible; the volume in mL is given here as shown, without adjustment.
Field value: 49 mL
